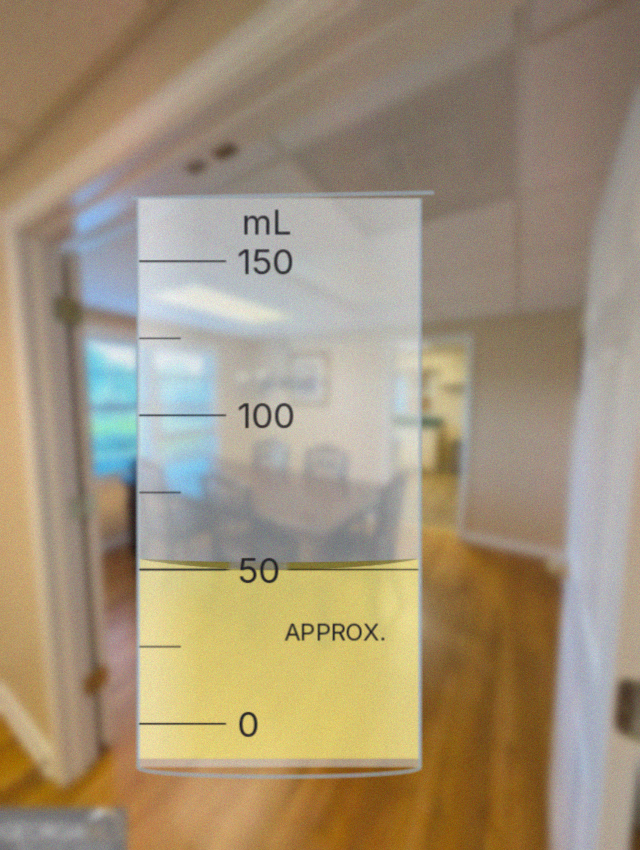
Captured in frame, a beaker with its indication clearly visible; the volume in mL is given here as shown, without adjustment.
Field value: 50 mL
